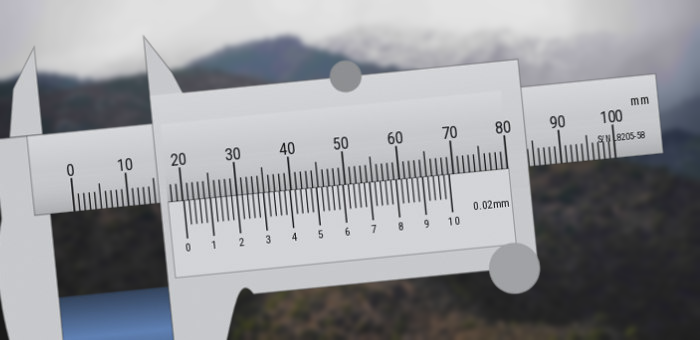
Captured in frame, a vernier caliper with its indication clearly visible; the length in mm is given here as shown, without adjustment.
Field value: 20.2 mm
